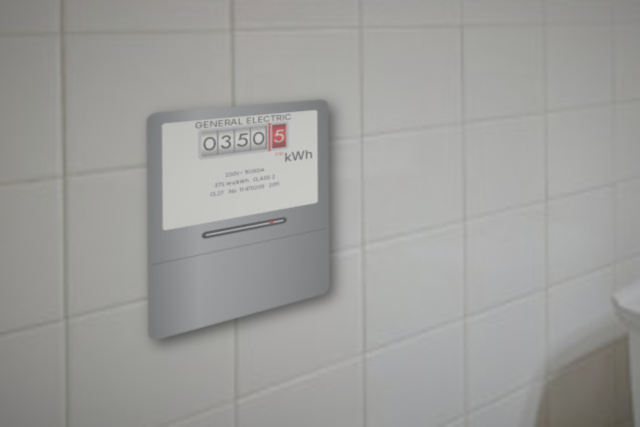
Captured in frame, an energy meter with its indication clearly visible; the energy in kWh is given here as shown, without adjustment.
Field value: 350.5 kWh
